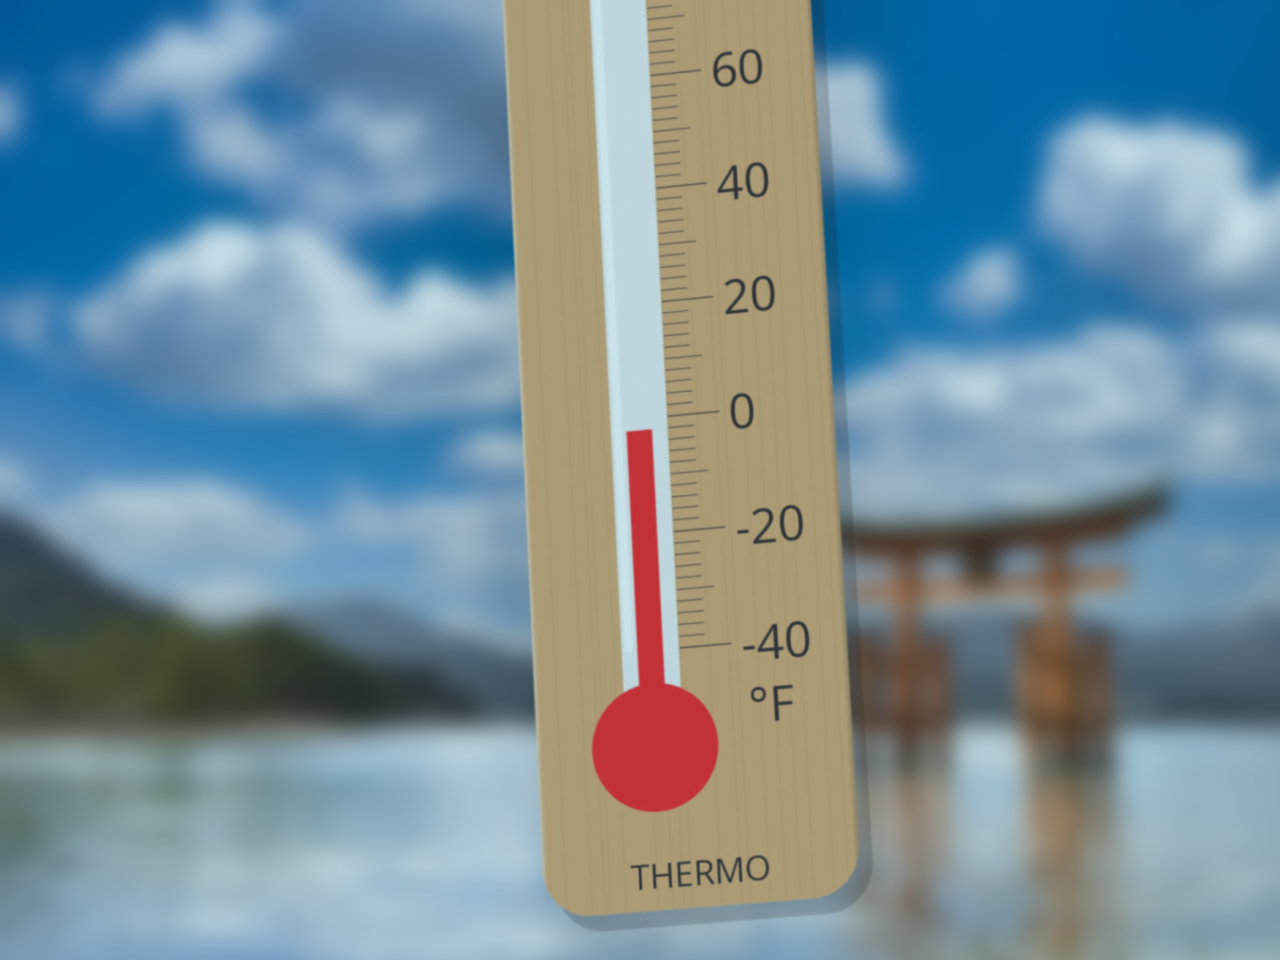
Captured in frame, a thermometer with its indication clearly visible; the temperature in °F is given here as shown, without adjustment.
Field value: -2 °F
